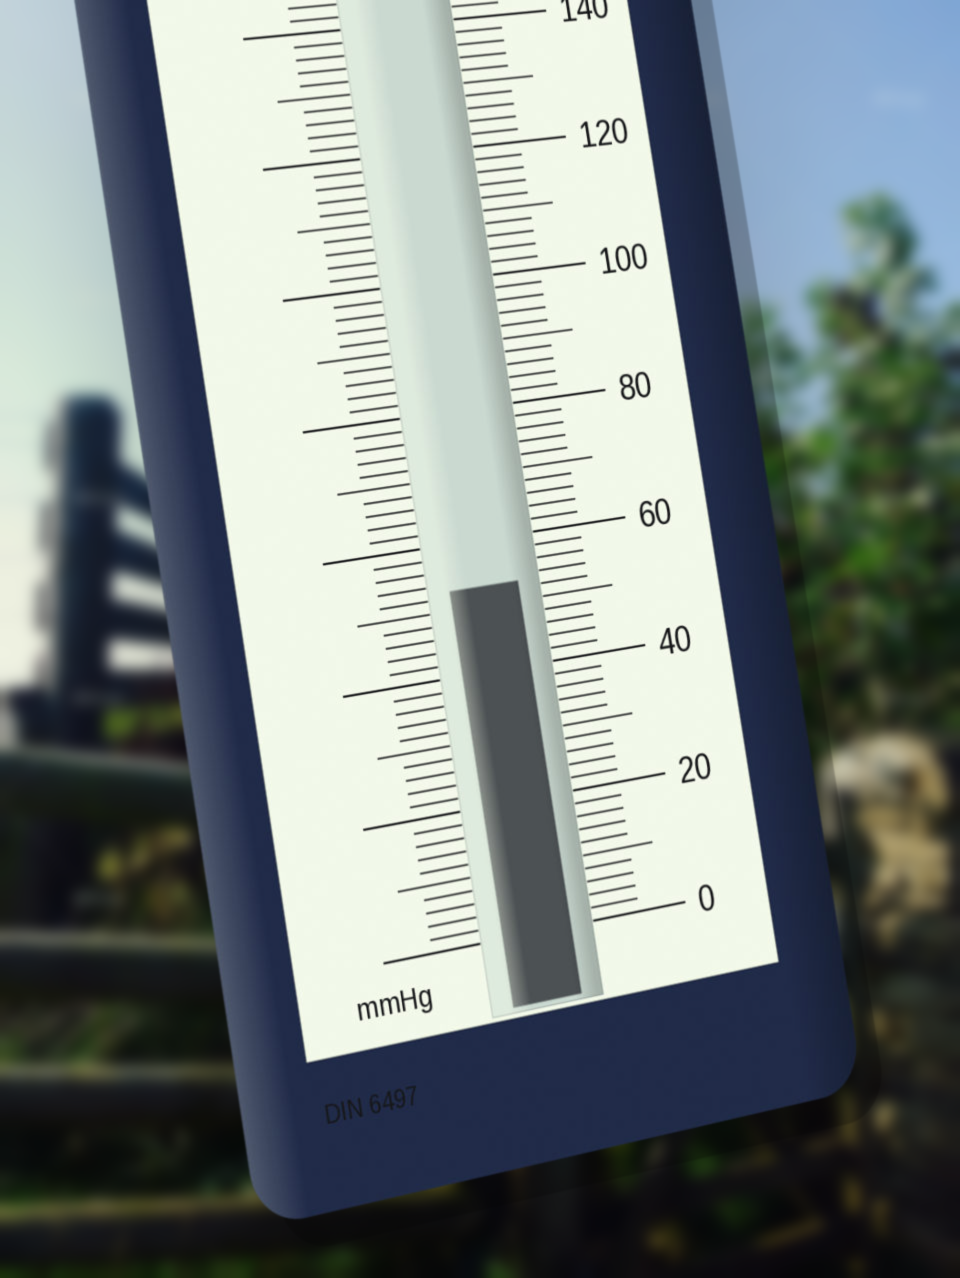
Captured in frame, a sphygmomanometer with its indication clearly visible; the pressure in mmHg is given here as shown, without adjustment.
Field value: 53 mmHg
